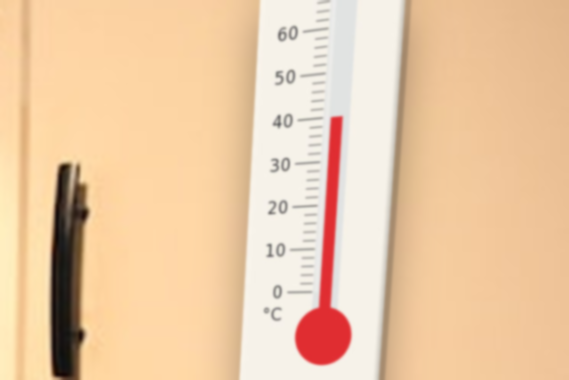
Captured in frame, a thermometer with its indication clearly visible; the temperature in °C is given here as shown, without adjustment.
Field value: 40 °C
